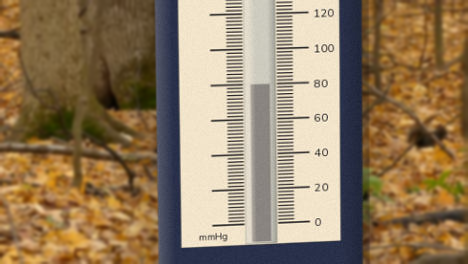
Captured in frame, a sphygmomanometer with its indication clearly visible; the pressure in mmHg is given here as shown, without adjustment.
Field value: 80 mmHg
